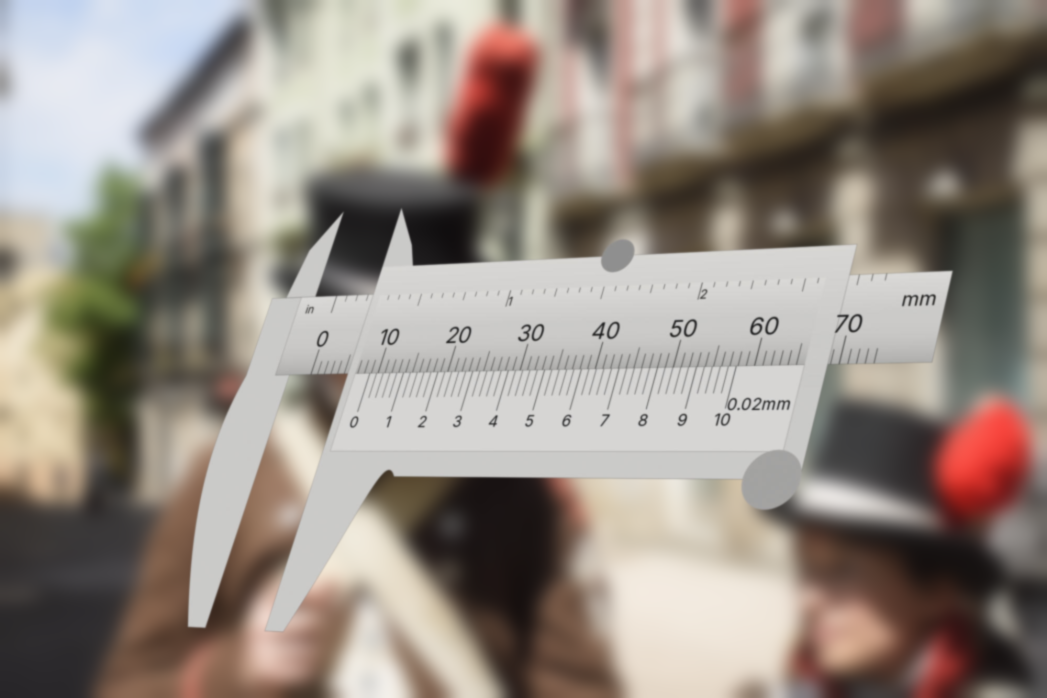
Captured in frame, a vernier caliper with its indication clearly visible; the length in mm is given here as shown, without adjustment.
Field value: 8.8 mm
